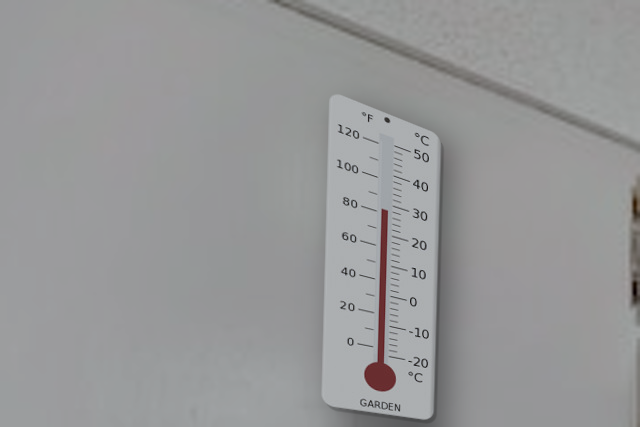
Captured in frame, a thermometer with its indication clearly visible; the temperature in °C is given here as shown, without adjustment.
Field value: 28 °C
